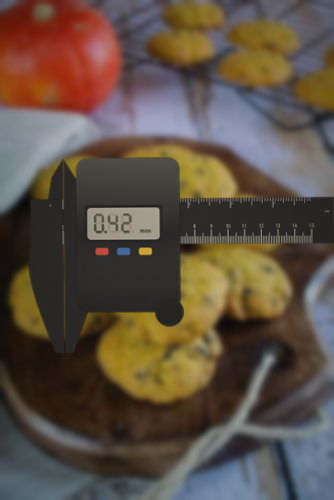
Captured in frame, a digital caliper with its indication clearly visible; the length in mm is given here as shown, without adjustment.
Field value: 0.42 mm
